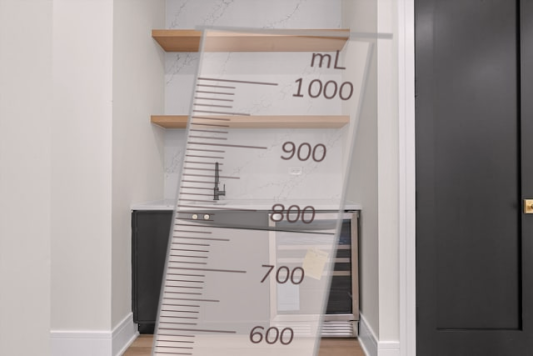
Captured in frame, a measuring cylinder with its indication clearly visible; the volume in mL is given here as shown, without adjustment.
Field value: 770 mL
